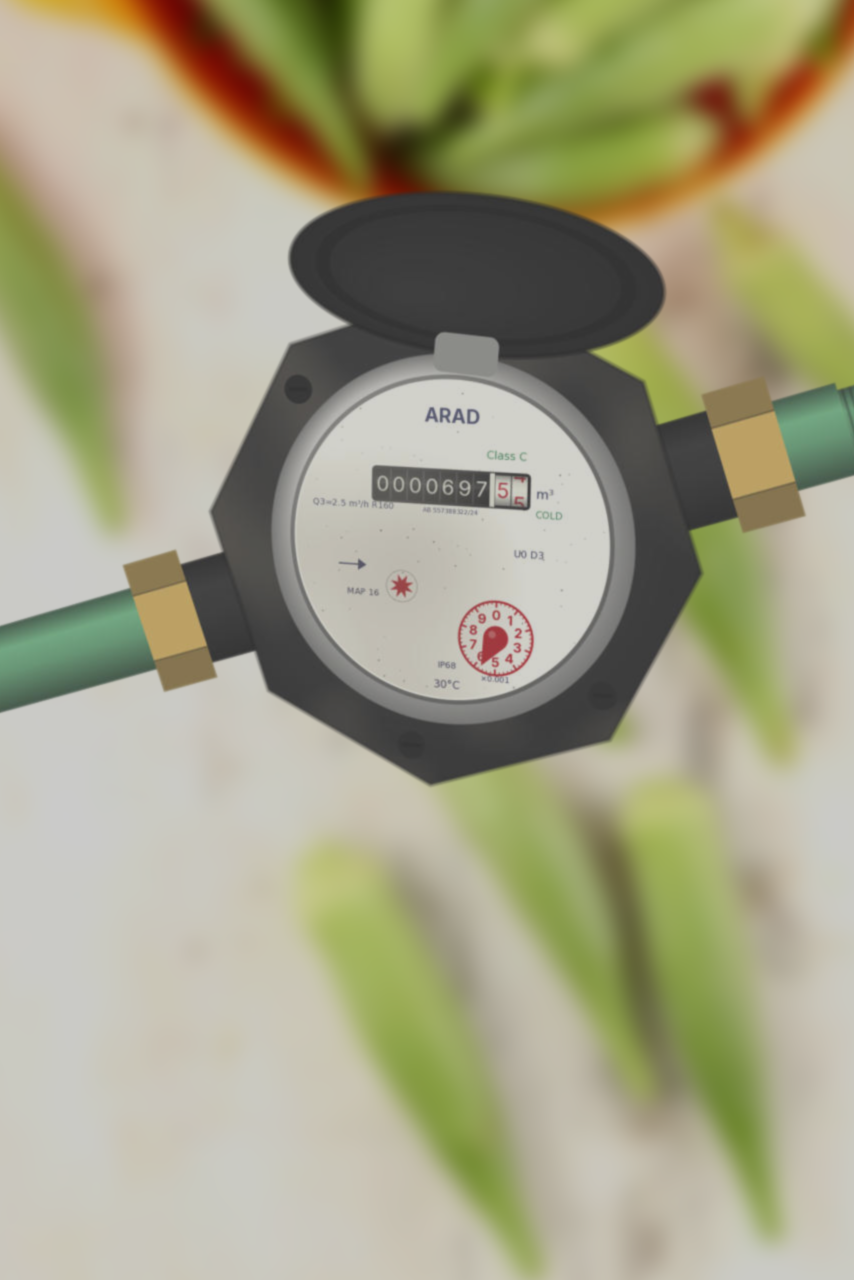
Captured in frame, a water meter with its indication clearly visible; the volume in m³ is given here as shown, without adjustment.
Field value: 697.545 m³
